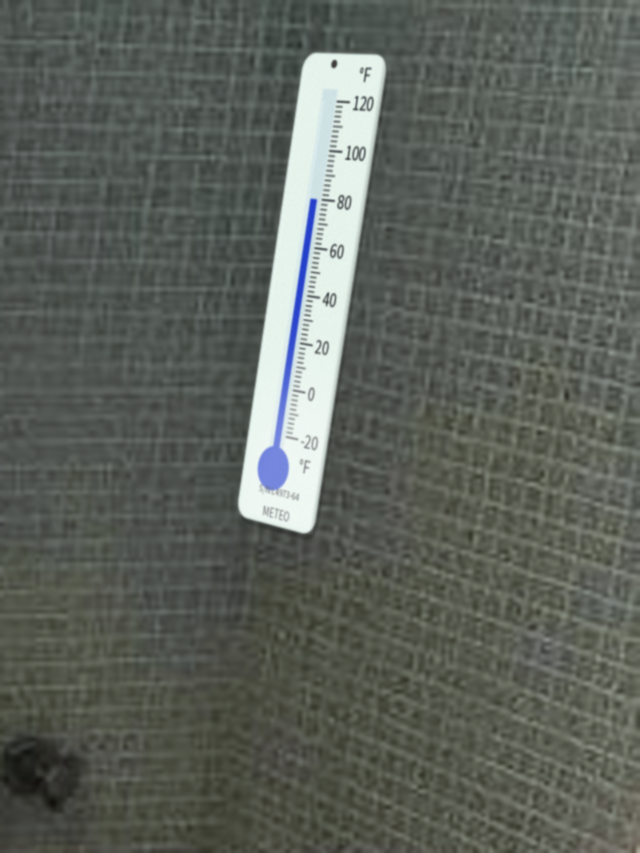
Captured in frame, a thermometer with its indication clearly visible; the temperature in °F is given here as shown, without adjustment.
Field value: 80 °F
